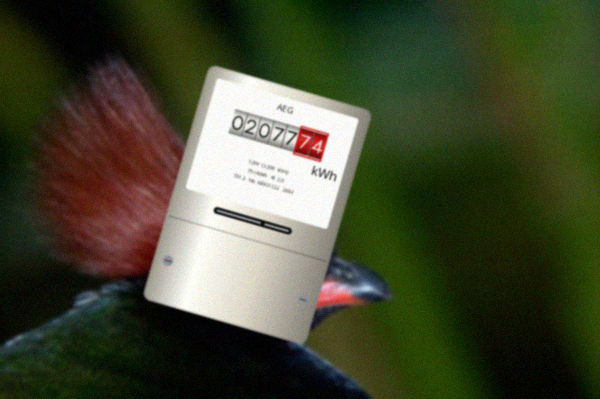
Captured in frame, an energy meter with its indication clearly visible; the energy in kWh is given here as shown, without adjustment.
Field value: 2077.74 kWh
